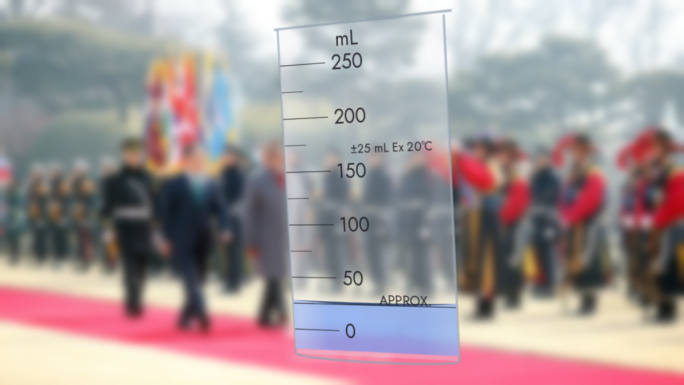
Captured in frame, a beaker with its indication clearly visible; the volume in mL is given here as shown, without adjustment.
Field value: 25 mL
